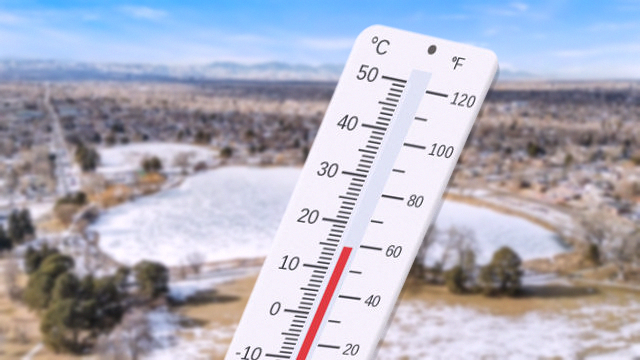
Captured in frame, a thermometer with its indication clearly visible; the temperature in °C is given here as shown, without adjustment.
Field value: 15 °C
